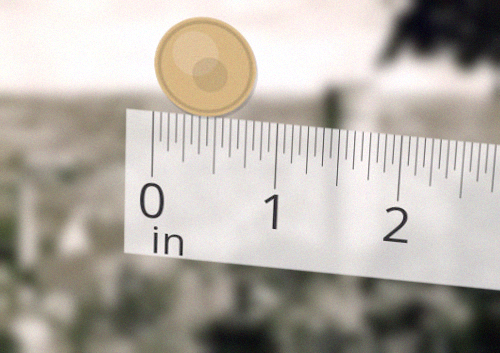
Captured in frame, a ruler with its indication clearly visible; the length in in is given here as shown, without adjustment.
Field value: 0.8125 in
